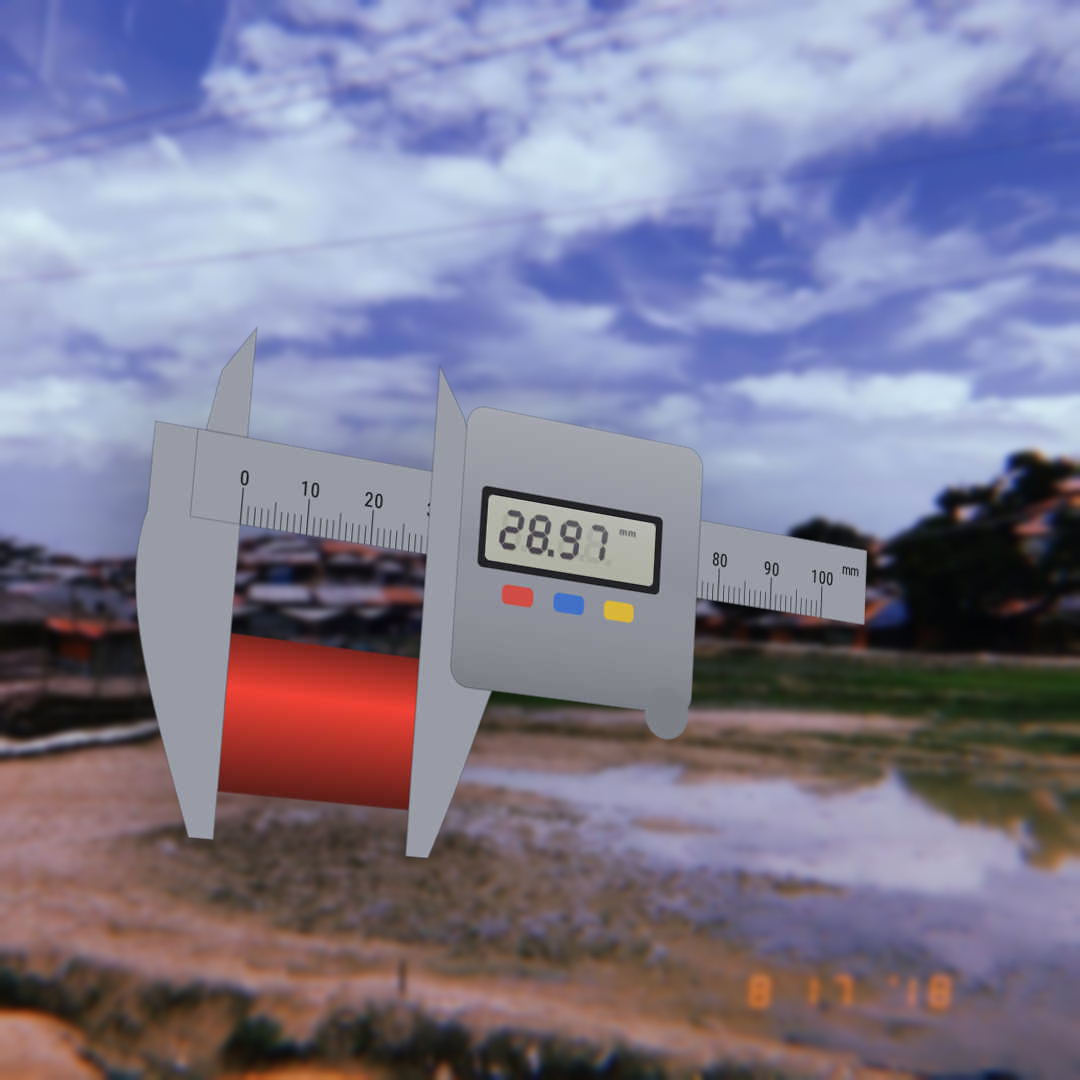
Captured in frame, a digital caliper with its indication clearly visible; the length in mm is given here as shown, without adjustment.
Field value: 28.97 mm
